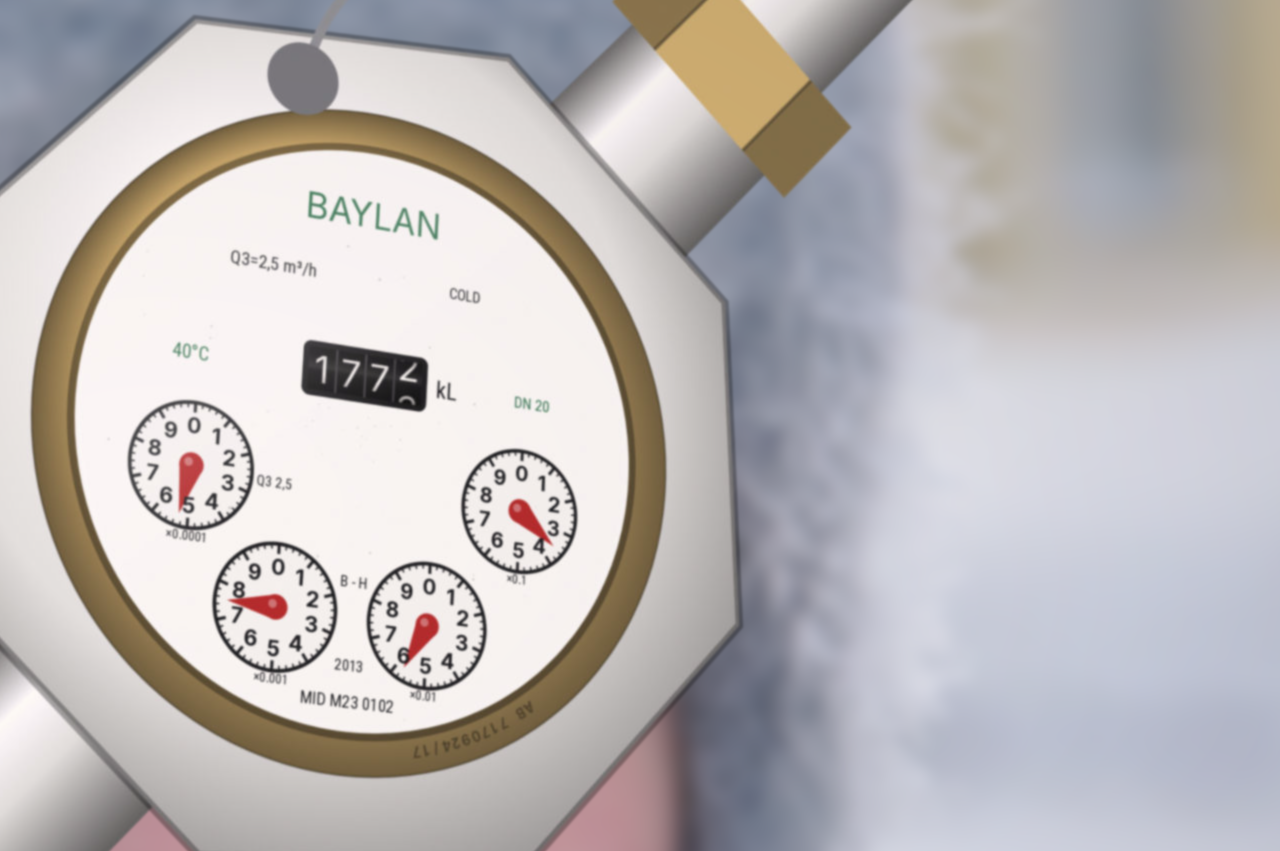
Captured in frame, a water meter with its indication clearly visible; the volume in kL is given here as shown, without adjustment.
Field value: 1772.3575 kL
